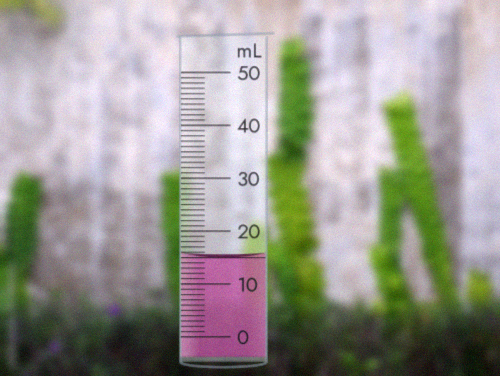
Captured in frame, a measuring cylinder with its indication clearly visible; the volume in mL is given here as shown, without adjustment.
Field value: 15 mL
